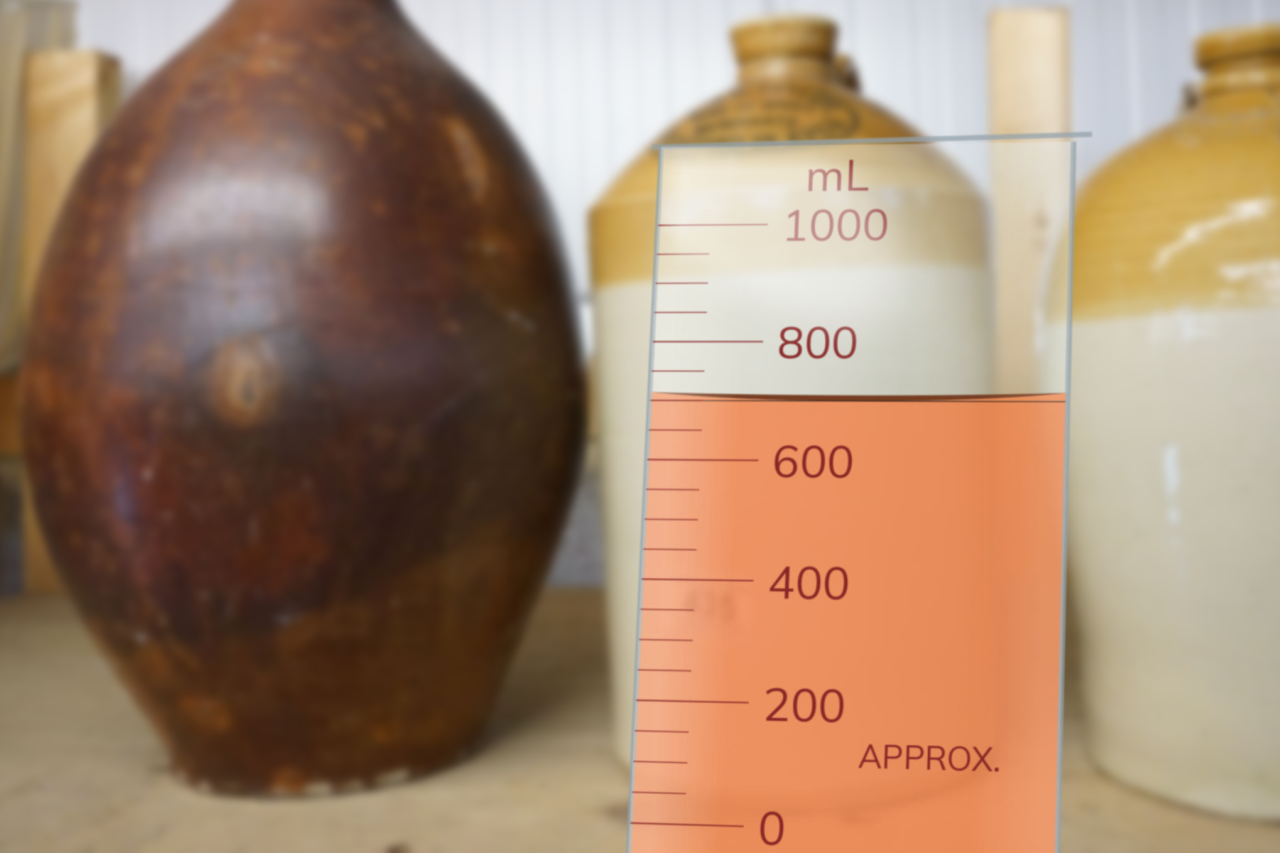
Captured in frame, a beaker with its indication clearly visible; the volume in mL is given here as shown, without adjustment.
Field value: 700 mL
